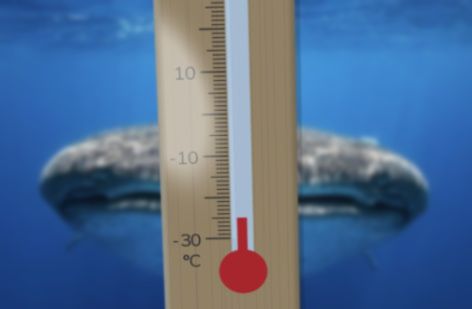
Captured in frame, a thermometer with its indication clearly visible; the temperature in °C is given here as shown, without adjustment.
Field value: -25 °C
